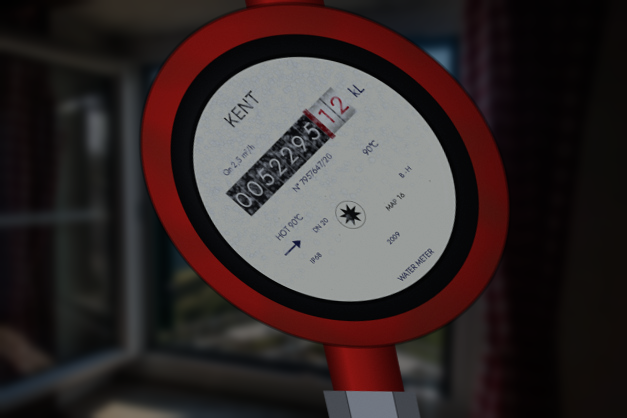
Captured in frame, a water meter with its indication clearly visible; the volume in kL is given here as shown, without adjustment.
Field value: 52295.12 kL
